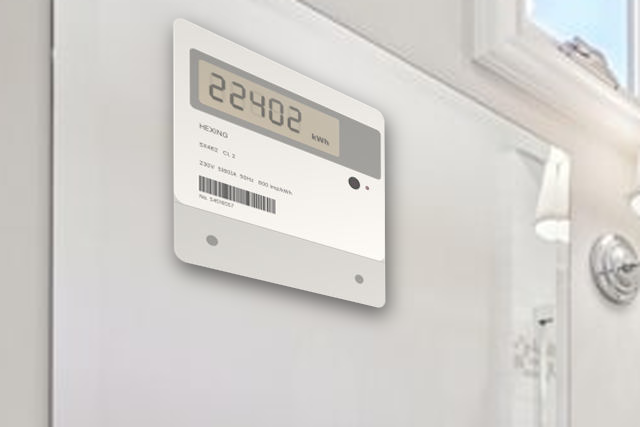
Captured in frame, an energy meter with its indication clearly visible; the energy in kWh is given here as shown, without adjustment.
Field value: 22402 kWh
